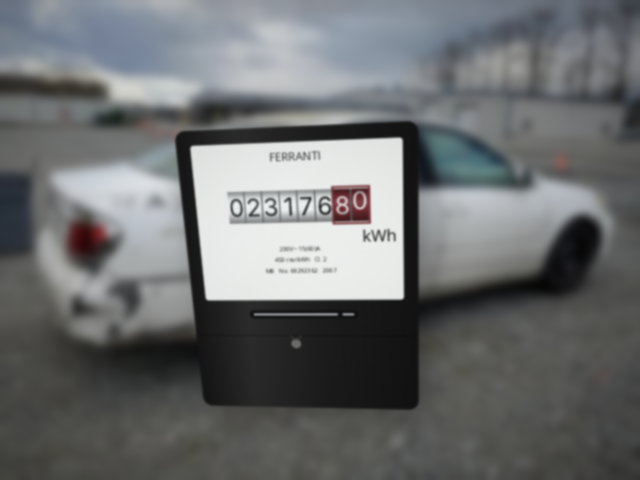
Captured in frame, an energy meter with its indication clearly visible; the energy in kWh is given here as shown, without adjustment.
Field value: 23176.80 kWh
